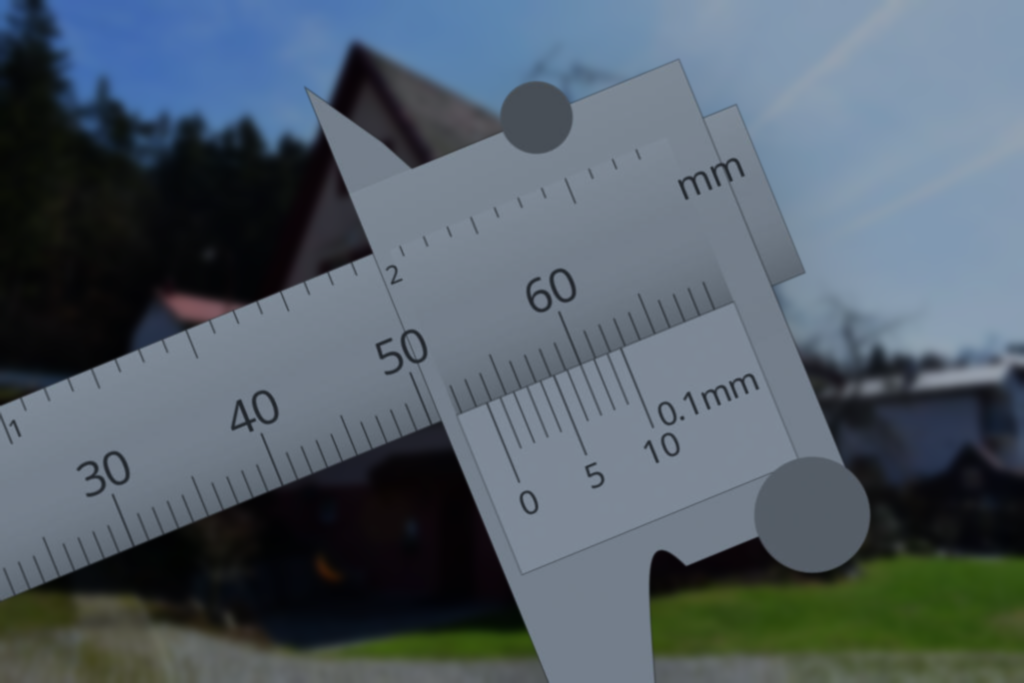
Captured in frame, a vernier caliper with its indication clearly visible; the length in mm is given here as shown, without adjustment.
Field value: 53.7 mm
